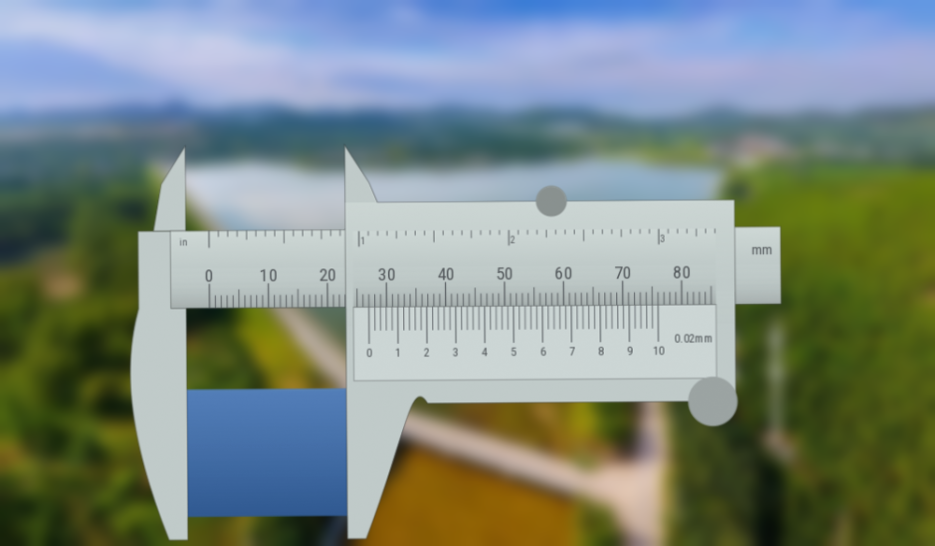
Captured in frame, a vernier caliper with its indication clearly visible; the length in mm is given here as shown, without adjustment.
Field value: 27.0 mm
